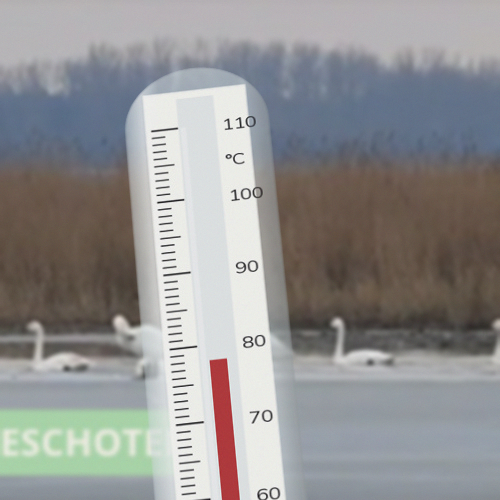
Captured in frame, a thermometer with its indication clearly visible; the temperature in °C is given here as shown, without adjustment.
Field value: 78 °C
